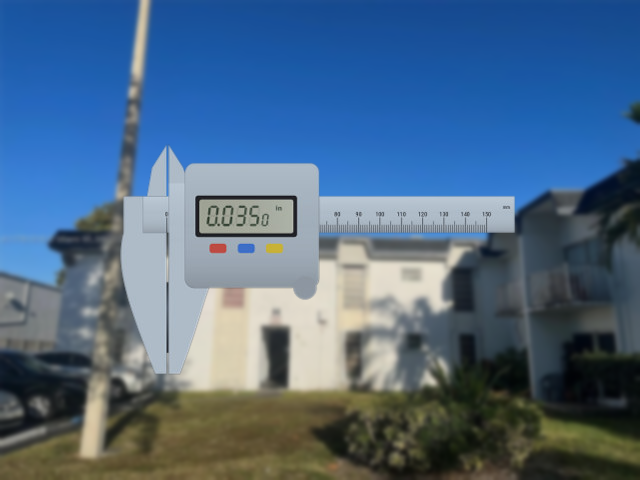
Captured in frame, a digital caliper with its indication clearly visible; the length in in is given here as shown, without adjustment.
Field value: 0.0350 in
